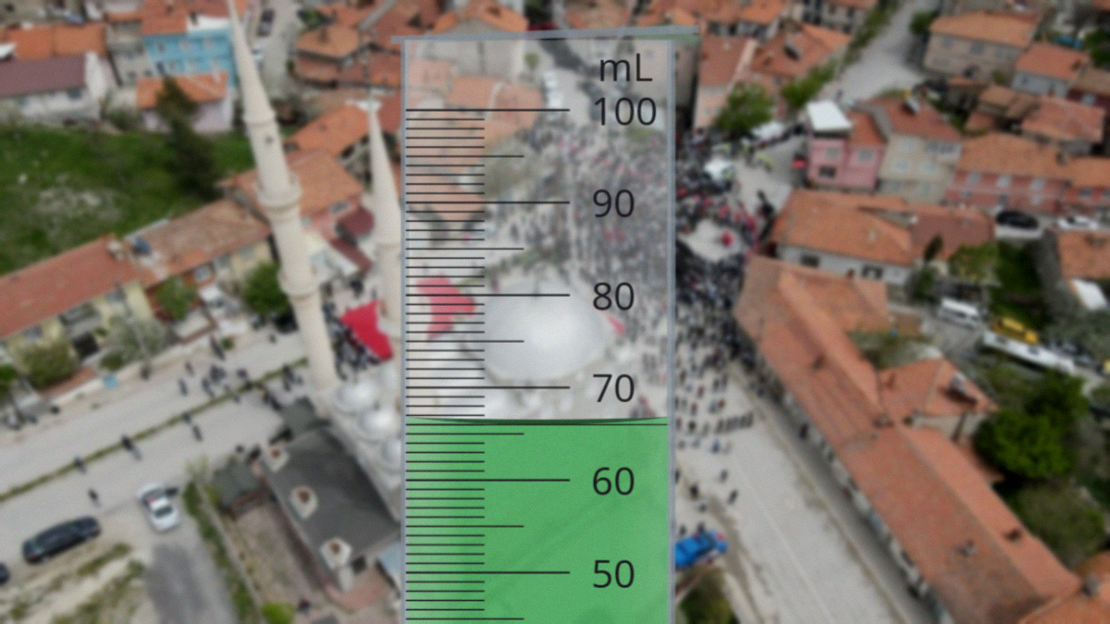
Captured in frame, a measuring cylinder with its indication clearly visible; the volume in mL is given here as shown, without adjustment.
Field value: 66 mL
